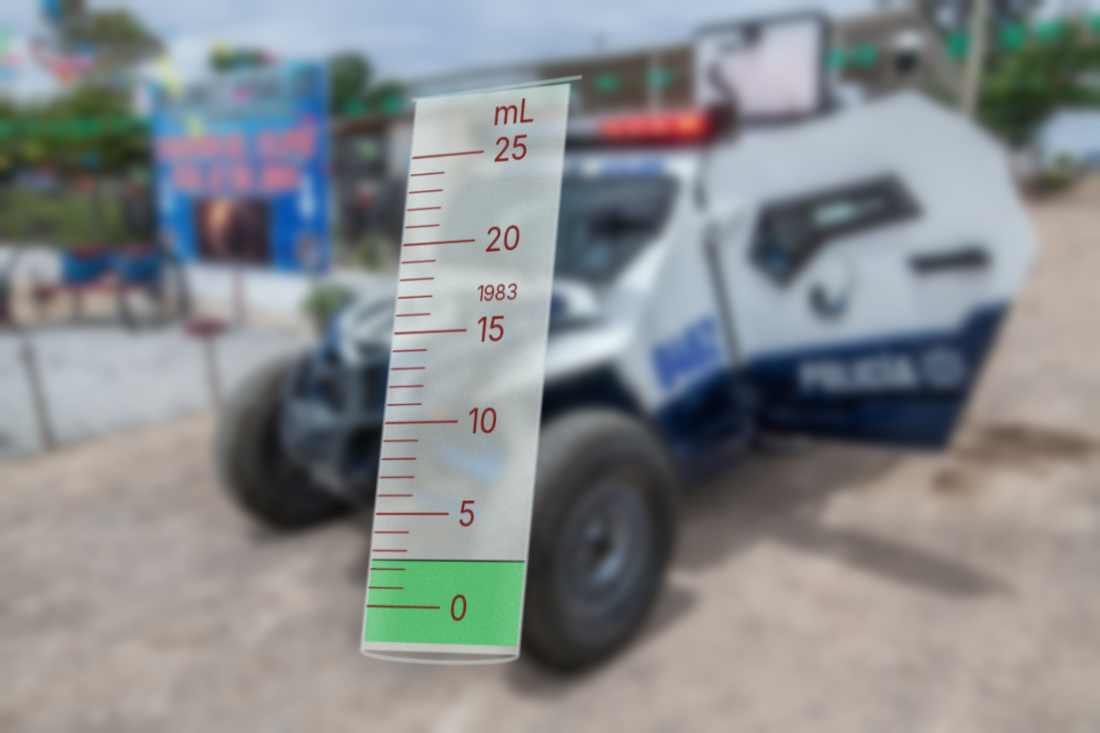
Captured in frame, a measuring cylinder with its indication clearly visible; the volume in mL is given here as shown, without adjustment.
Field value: 2.5 mL
